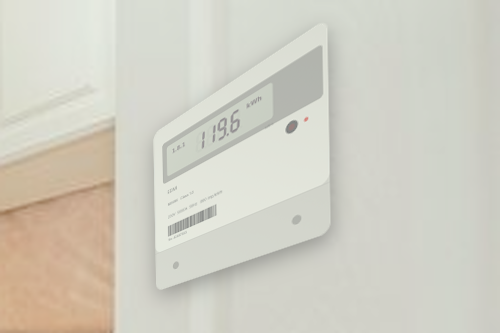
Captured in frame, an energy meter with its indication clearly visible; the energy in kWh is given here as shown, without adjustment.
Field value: 119.6 kWh
